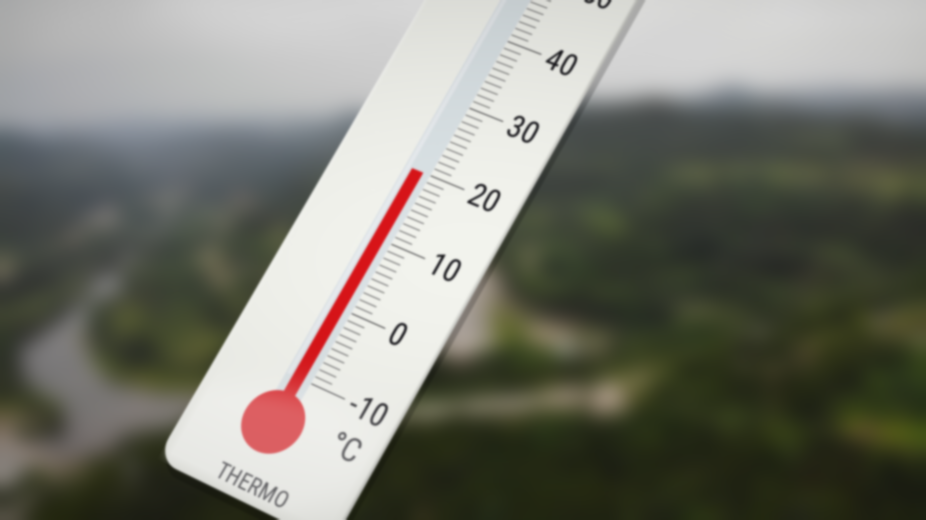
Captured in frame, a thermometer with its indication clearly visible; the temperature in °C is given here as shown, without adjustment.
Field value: 20 °C
